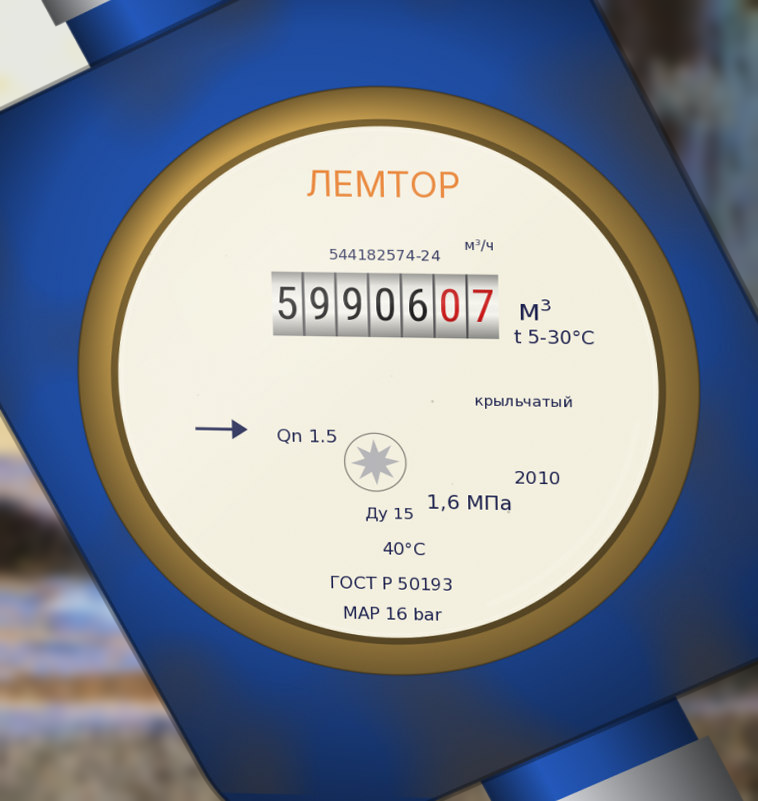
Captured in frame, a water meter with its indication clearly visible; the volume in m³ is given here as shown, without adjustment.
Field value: 59906.07 m³
